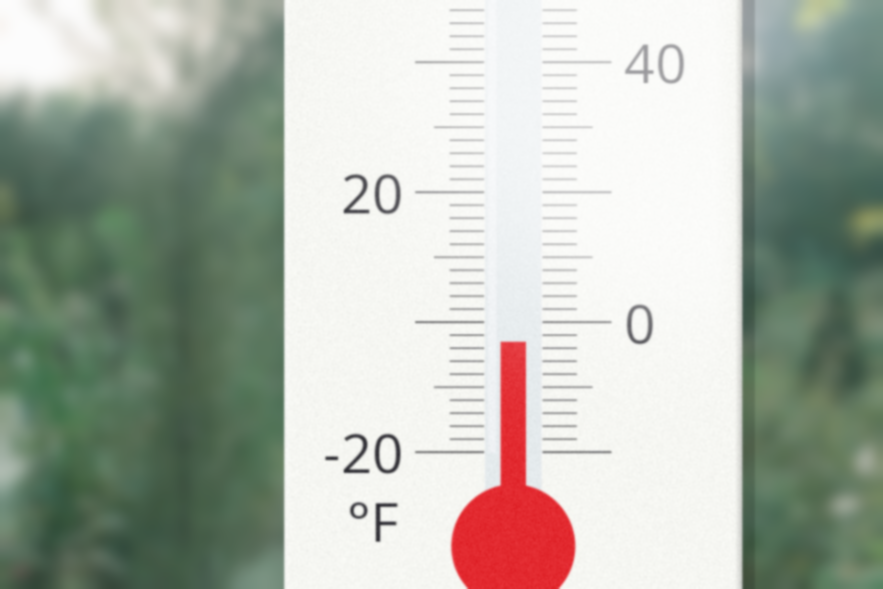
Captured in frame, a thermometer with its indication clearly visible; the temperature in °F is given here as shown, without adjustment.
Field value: -3 °F
